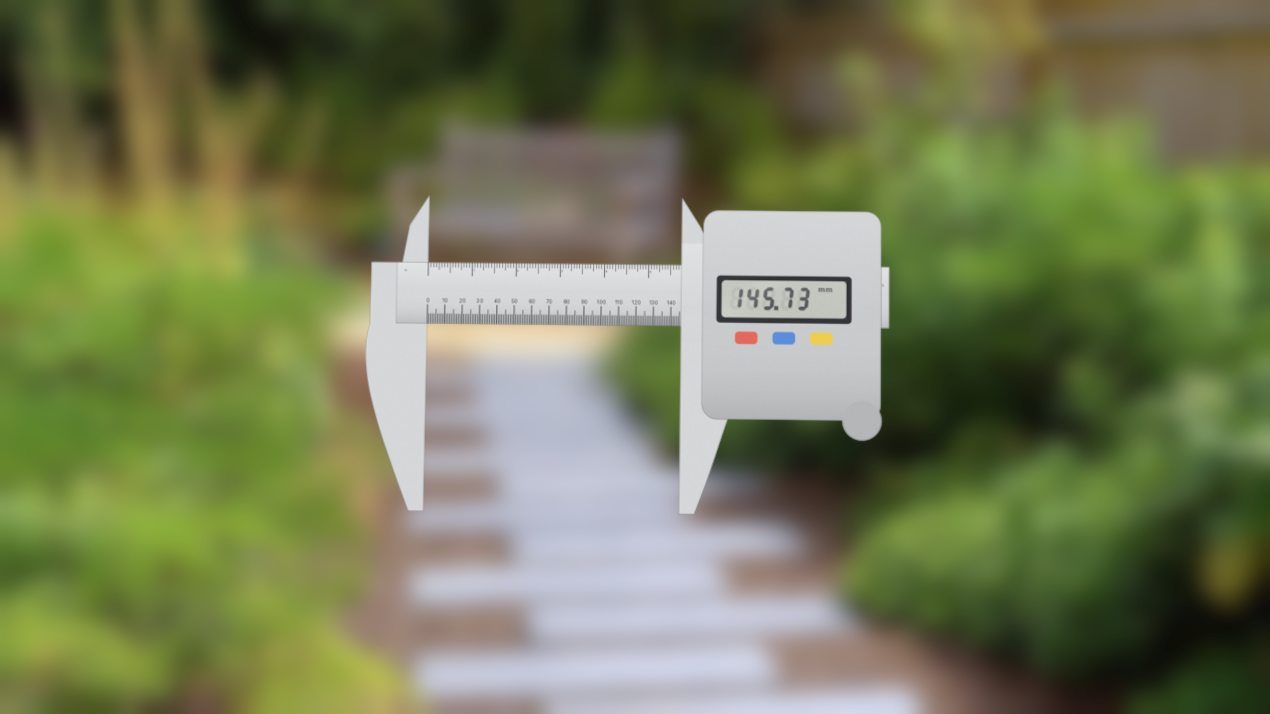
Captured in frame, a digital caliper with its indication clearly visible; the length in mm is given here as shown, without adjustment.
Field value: 145.73 mm
